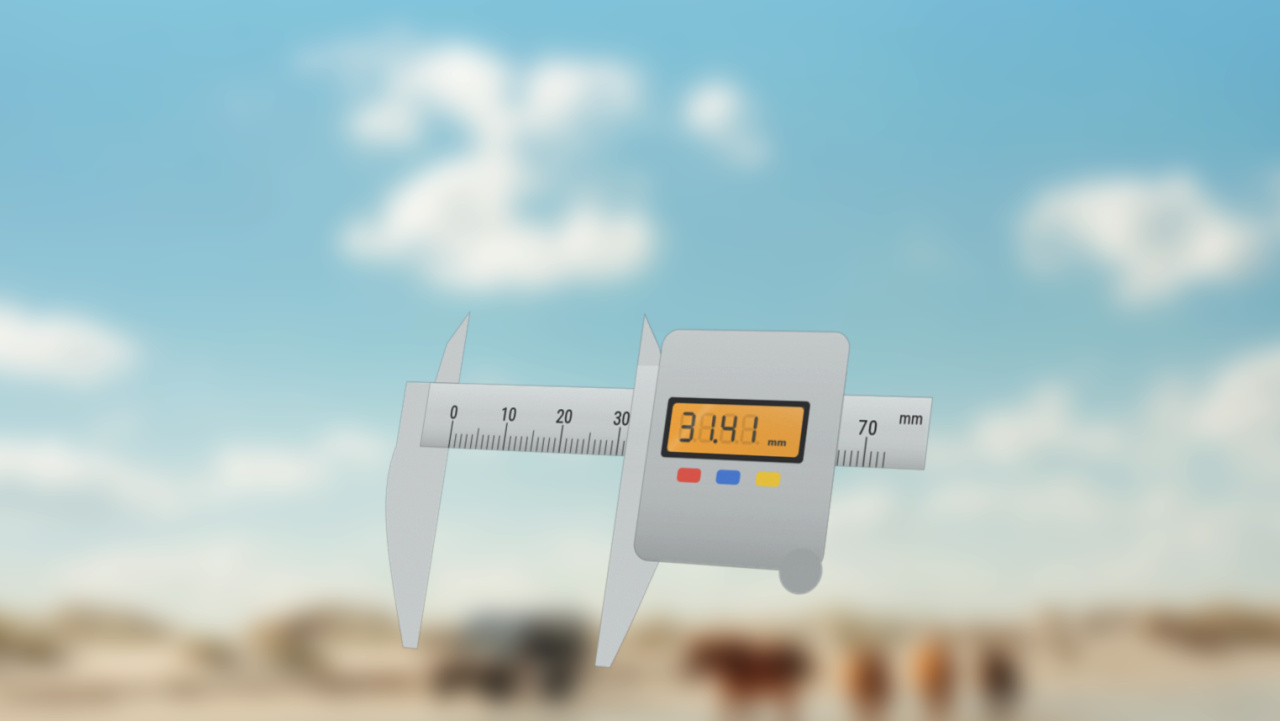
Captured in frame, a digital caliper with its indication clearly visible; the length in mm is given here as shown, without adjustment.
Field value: 31.41 mm
